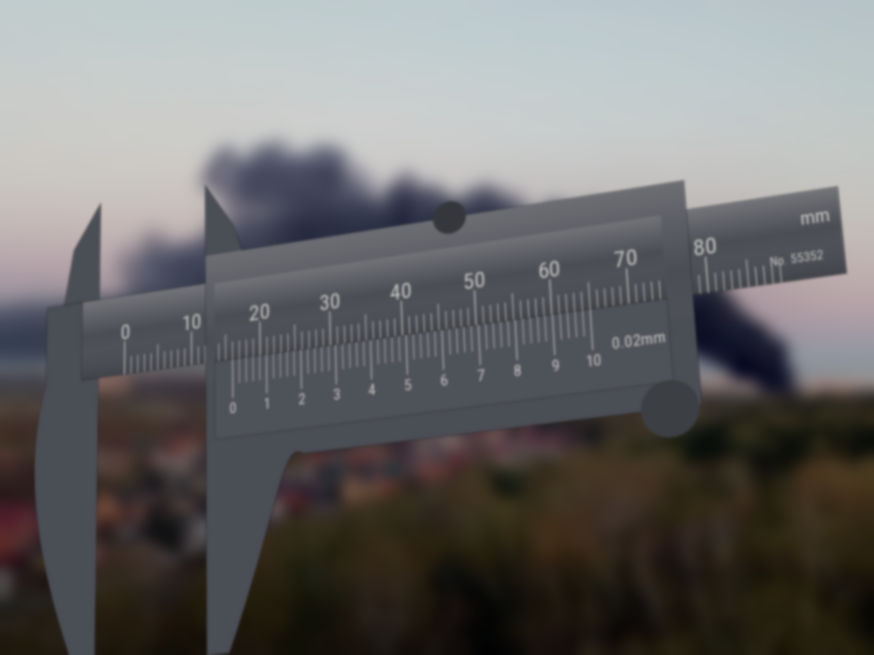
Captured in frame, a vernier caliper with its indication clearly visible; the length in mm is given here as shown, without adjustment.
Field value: 16.0 mm
